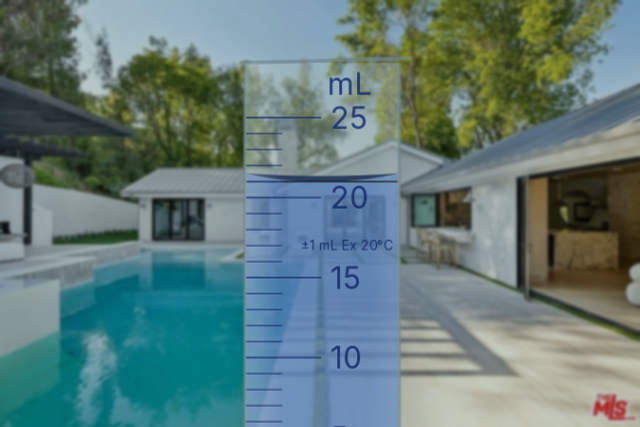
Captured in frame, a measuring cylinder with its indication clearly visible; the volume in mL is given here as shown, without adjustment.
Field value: 21 mL
